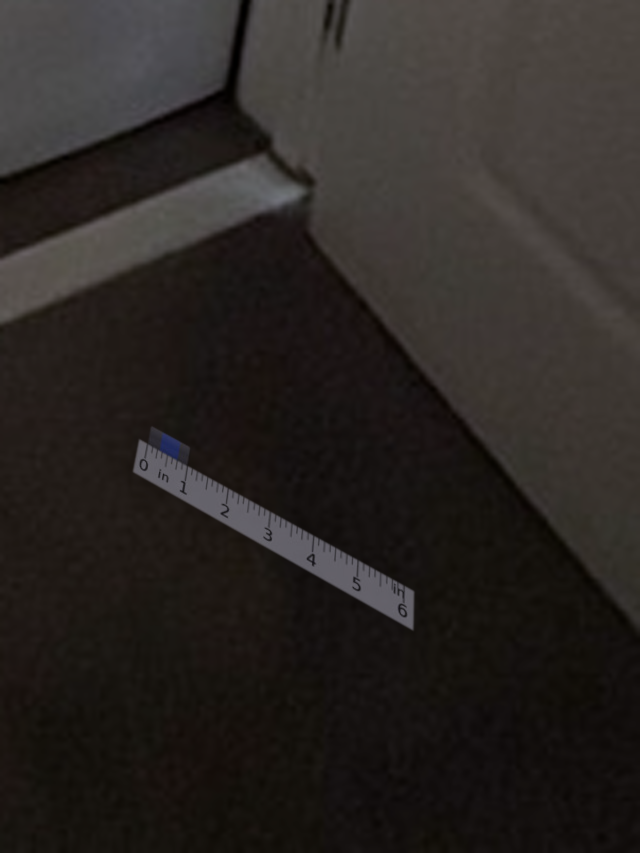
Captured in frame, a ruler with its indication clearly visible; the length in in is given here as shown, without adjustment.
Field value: 1 in
